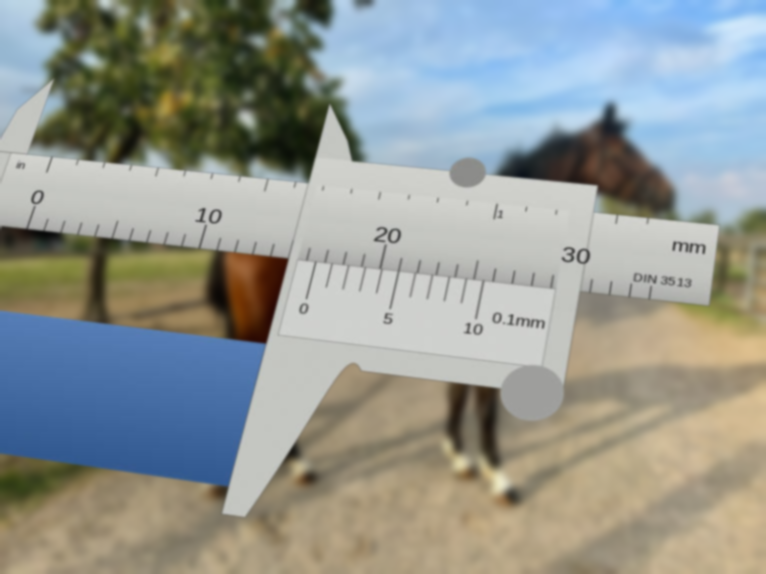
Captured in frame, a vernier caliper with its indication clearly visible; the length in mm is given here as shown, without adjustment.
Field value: 16.5 mm
